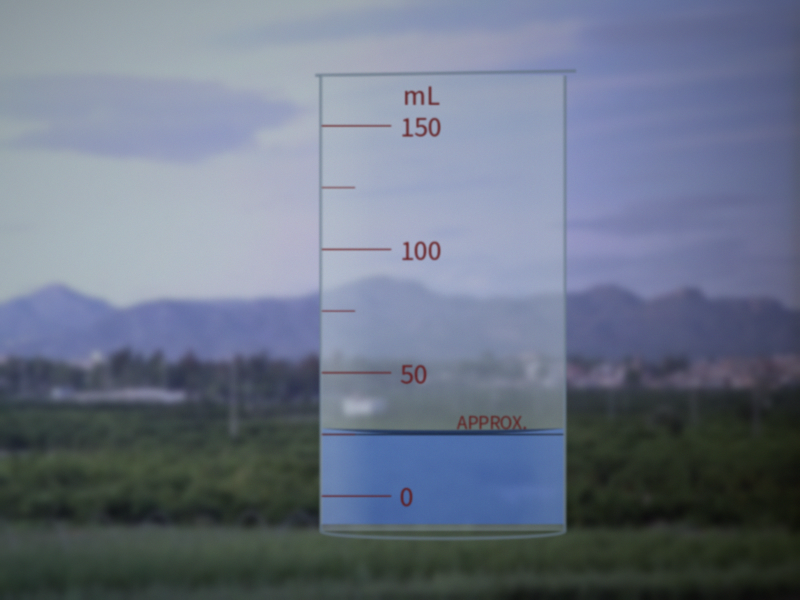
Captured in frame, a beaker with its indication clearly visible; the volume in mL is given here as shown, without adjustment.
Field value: 25 mL
